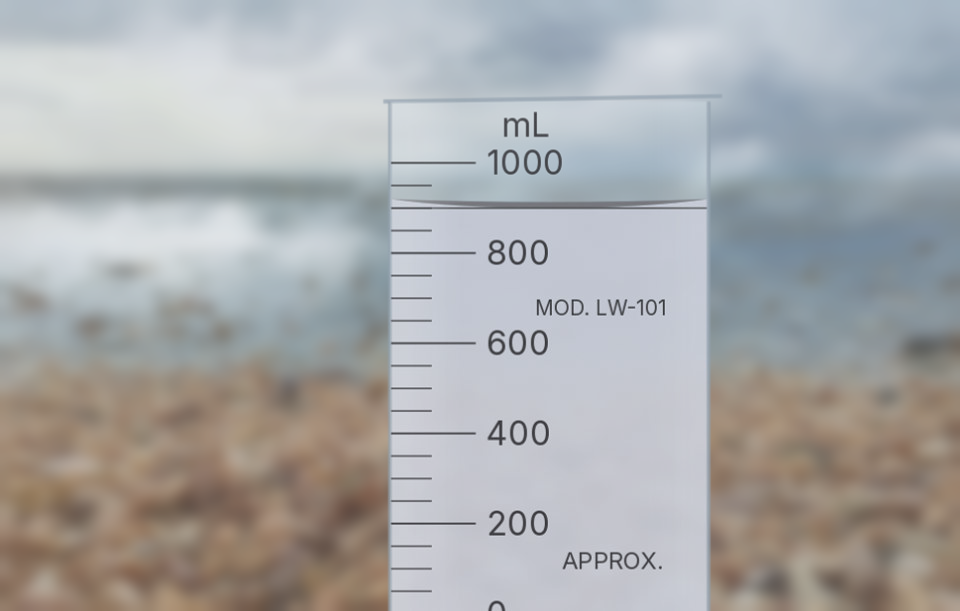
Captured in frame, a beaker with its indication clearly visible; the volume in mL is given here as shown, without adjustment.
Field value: 900 mL
